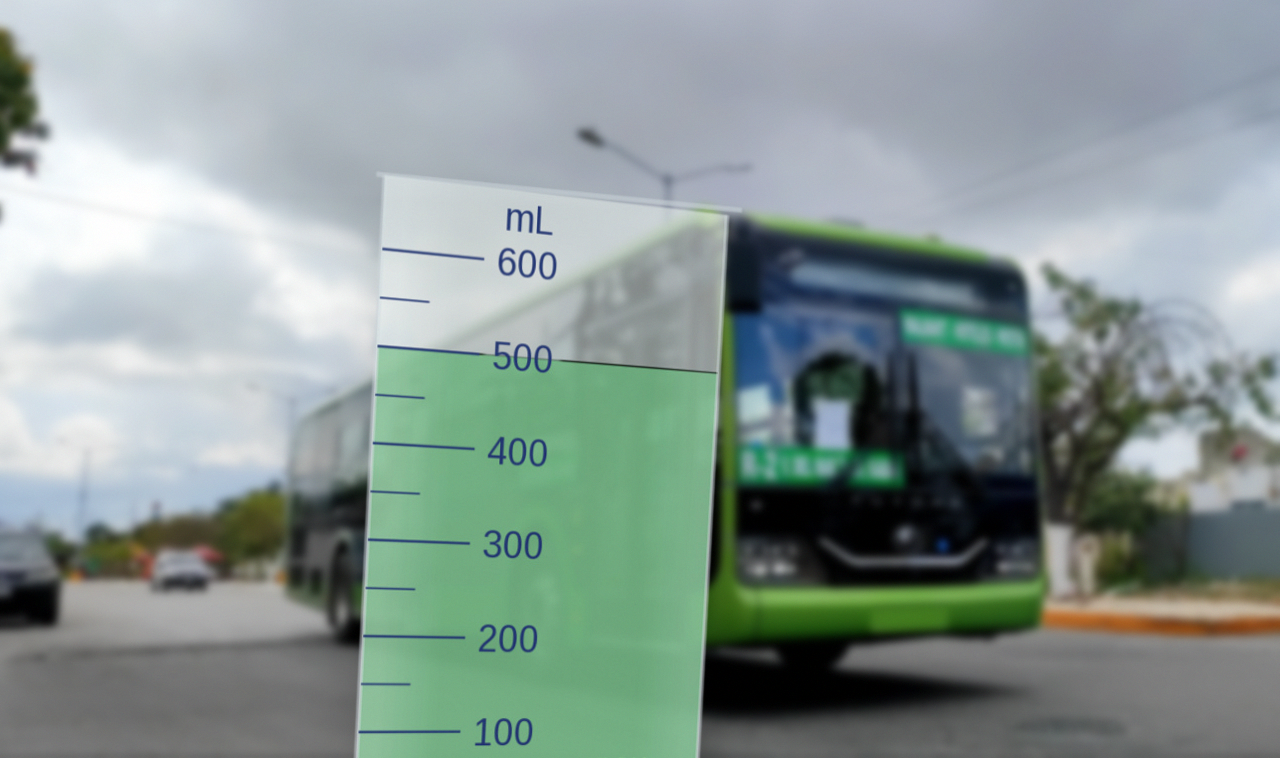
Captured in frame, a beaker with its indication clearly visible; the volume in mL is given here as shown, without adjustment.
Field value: 500 mL
